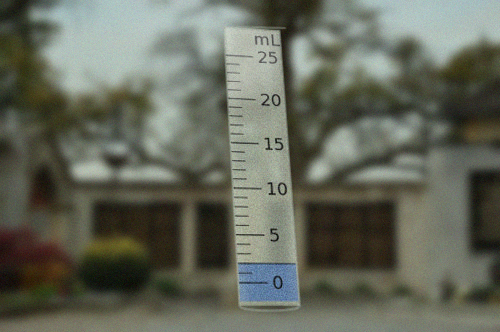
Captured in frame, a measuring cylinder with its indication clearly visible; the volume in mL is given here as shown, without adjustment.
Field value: 2 mL
